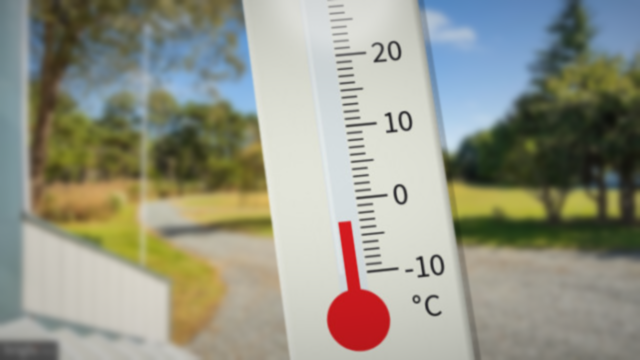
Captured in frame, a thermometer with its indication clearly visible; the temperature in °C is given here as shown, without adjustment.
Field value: -3 °C
